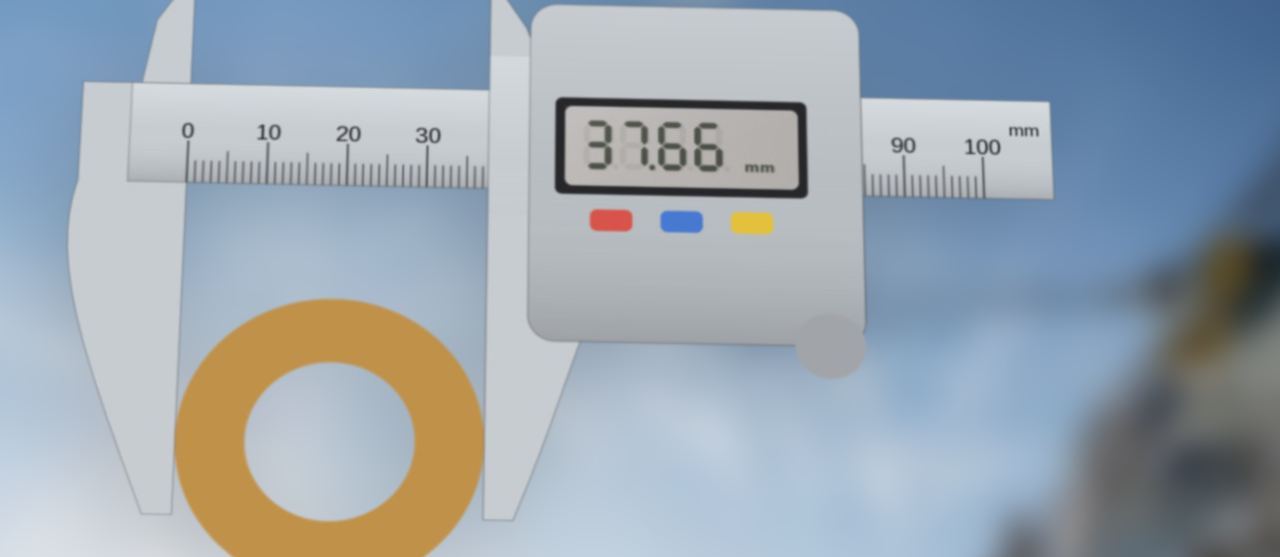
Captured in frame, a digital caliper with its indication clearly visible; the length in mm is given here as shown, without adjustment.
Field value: 37.66 mm
